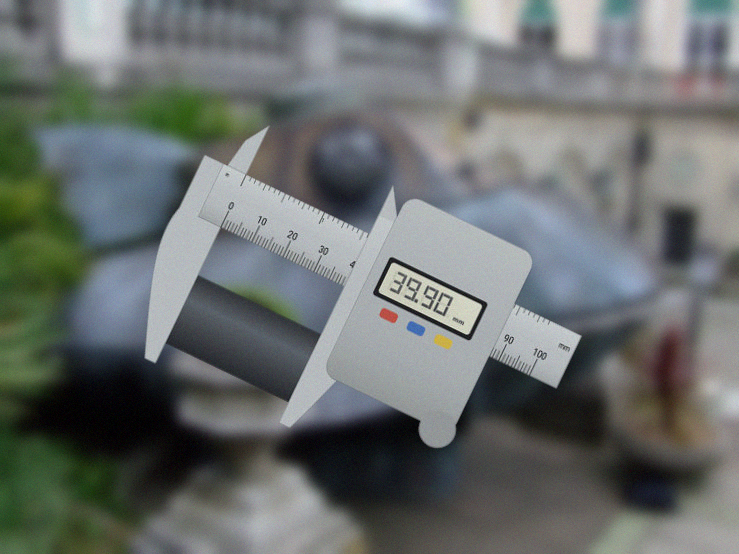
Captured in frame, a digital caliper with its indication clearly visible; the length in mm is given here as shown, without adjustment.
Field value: 39.90 mm
